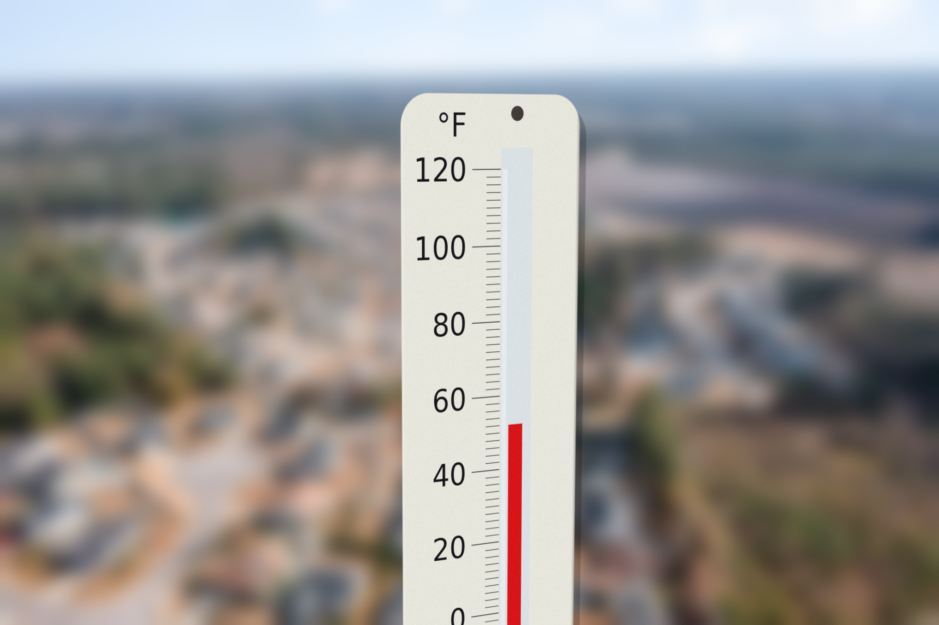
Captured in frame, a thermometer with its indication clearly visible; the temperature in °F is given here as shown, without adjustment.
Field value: 52 °F
